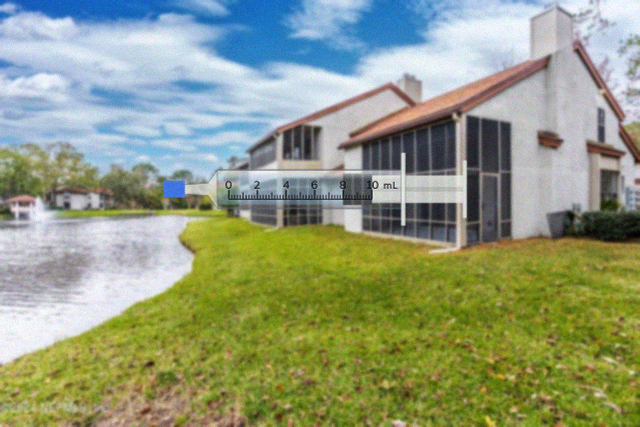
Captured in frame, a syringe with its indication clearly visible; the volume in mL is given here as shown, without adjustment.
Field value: 8 mL
